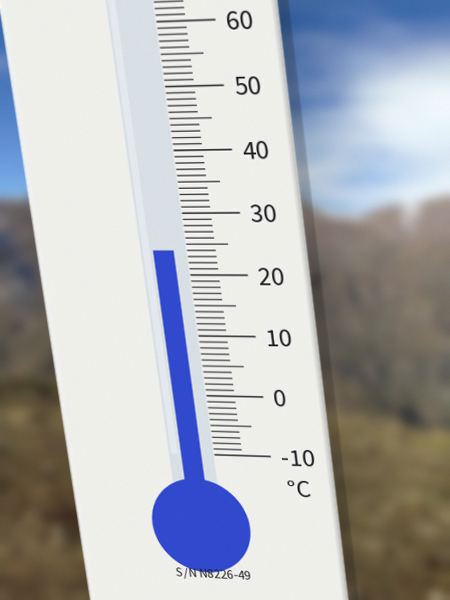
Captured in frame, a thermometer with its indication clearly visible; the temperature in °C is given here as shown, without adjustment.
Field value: 24 °C
